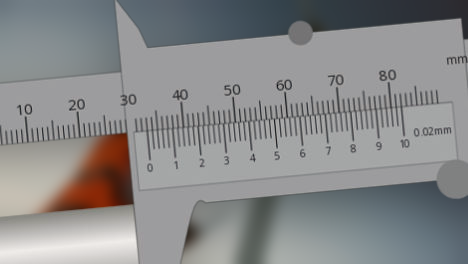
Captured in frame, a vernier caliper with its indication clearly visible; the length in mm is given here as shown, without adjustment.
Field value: 33.0 mm
